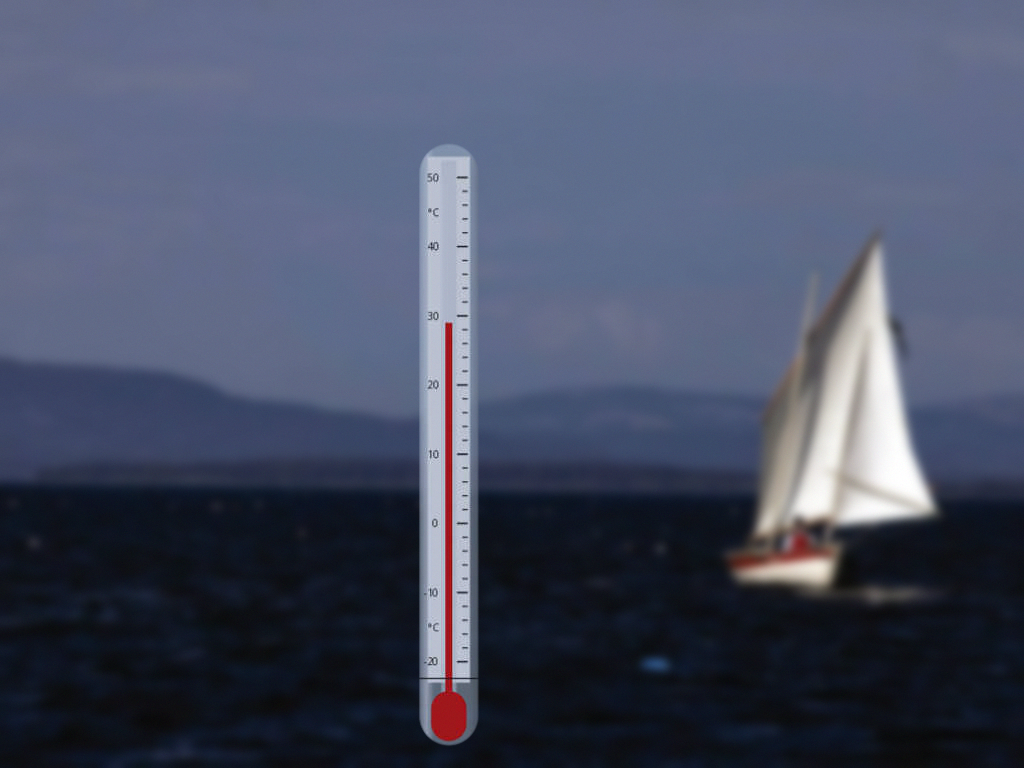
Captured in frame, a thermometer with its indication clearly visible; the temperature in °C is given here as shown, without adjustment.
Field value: 29 °C
